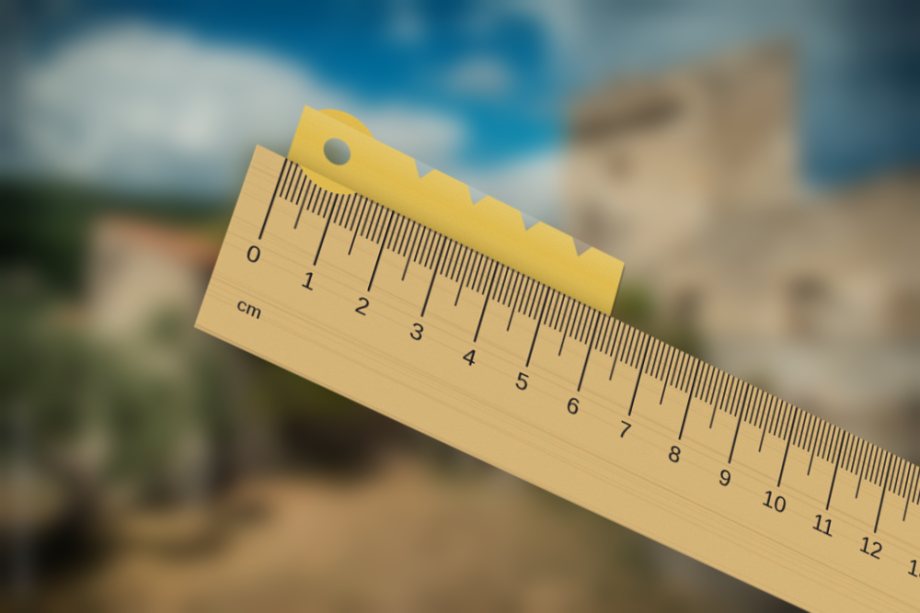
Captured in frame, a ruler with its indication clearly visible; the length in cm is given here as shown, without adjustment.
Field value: 6.2 cm
